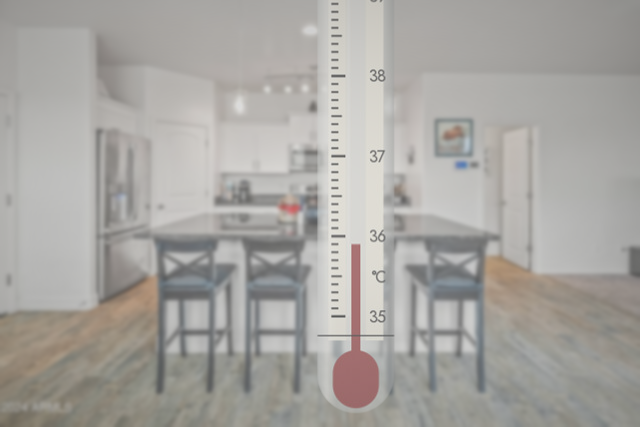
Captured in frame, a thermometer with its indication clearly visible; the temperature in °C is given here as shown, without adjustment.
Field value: 35.9 °C
